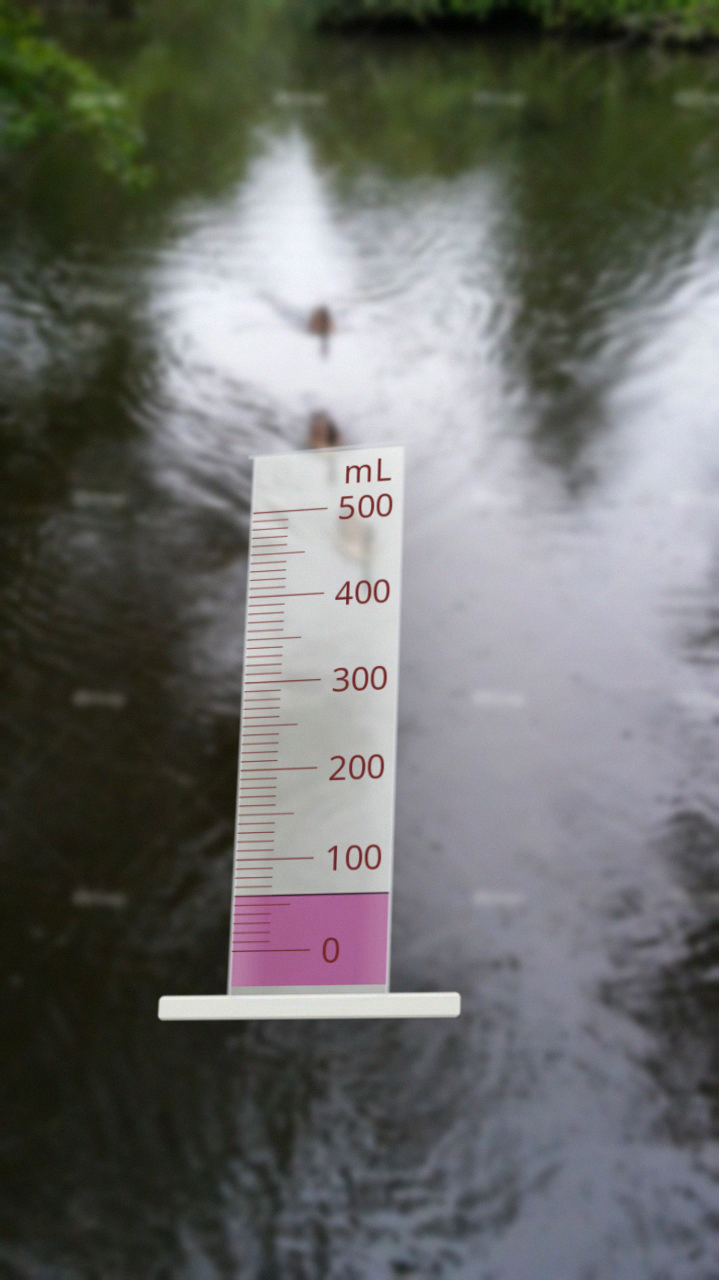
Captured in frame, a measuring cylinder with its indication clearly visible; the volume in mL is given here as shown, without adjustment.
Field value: 60 mL
